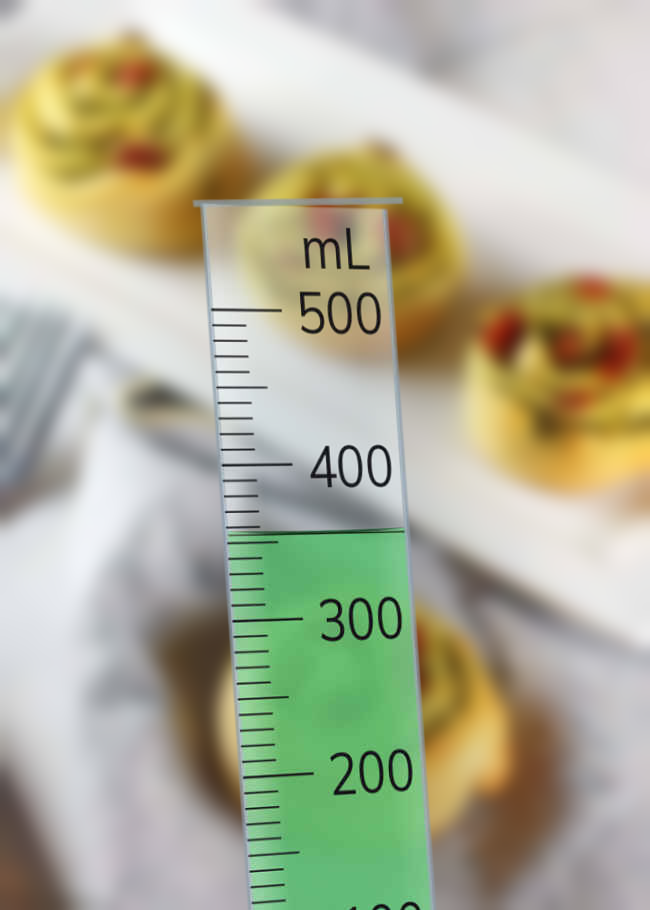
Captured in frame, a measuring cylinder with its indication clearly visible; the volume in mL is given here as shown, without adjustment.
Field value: 355 mL
